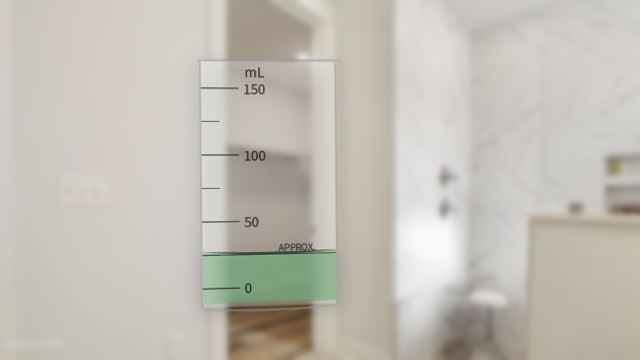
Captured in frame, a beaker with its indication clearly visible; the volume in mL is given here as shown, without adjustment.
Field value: 25 mL
